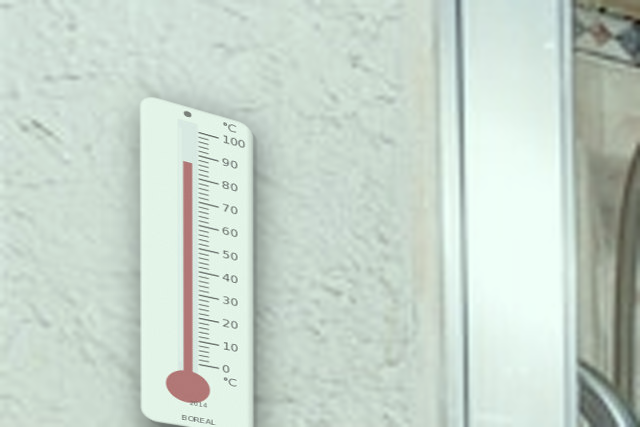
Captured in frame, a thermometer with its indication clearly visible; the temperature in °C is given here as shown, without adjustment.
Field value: 86 °C
